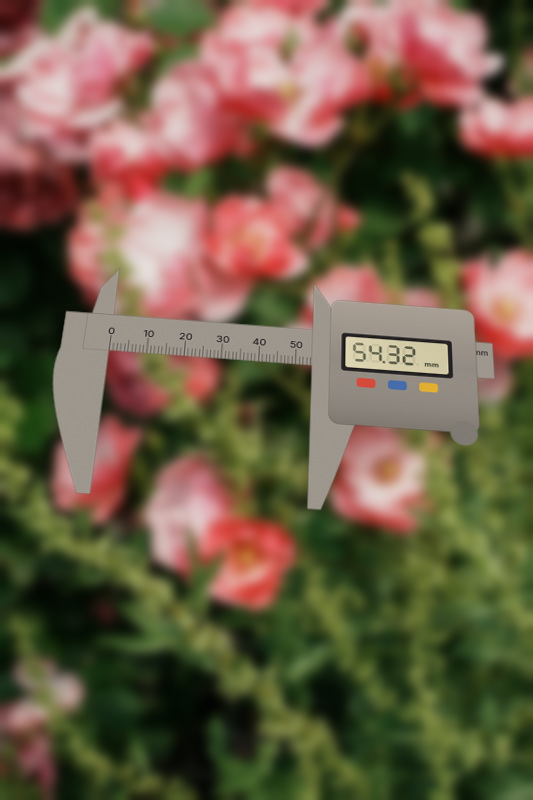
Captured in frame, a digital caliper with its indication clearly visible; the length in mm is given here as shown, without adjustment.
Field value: 54.32 mm
